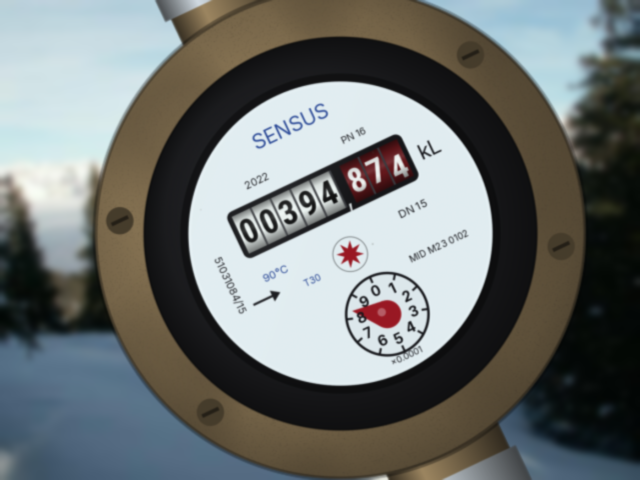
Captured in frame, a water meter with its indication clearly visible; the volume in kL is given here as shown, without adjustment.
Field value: 394.8738 kL
